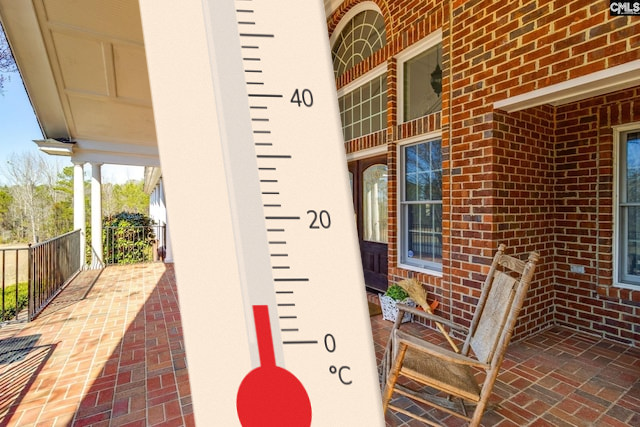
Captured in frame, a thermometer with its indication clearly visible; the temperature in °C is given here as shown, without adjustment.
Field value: 6 °C
